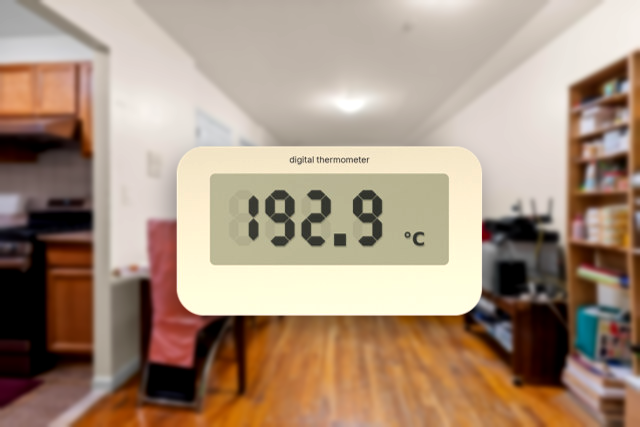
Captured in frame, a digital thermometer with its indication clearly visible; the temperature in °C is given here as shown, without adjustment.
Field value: 192.9 °C
